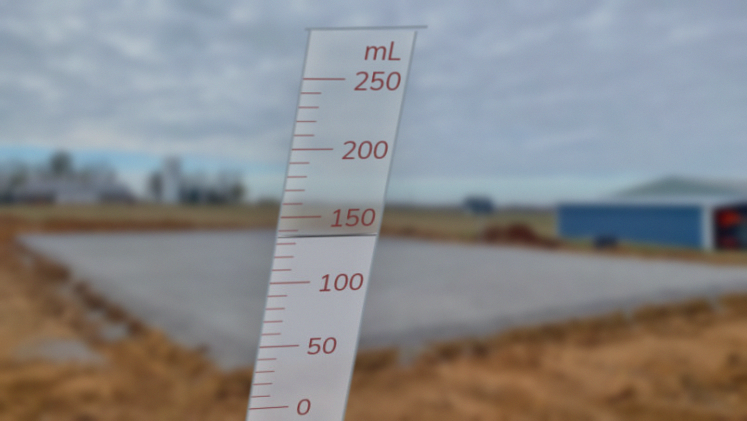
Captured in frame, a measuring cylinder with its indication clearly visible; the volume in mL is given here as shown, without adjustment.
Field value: 135 mL
